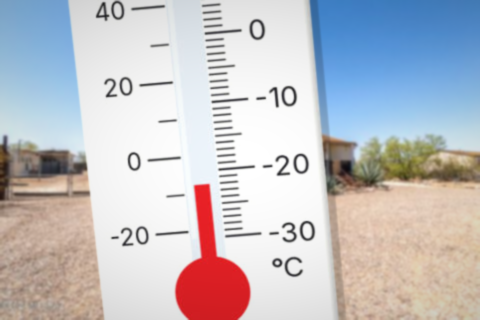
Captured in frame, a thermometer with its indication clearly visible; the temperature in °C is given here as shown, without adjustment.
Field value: -22 °C
